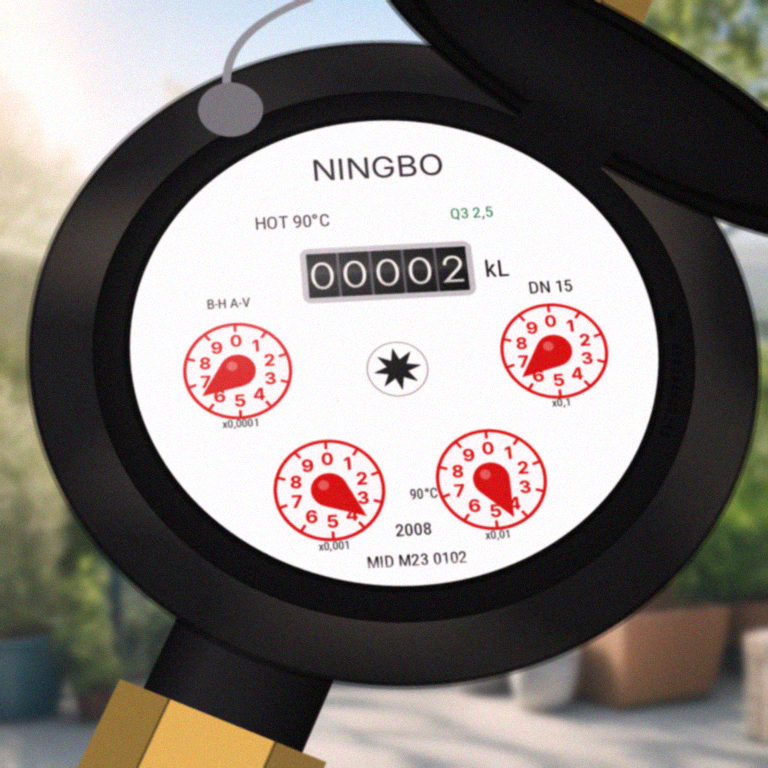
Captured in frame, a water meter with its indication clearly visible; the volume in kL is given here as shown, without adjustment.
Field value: 2.6436 kL
